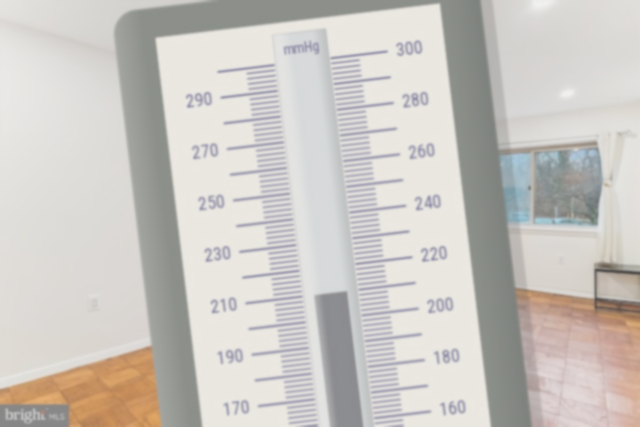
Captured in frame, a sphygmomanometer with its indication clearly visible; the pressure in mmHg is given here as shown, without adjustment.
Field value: 210 mmHg
